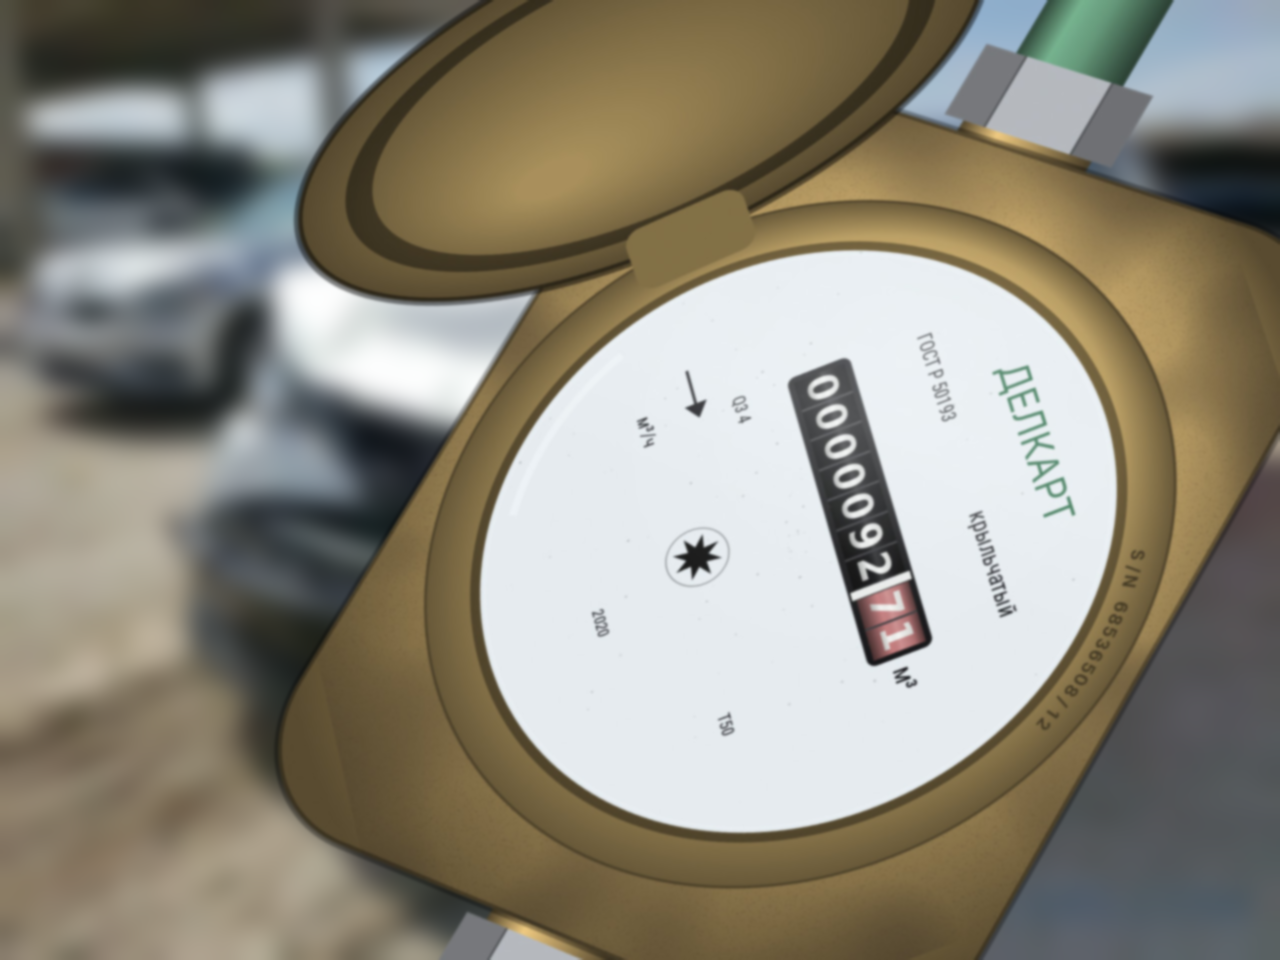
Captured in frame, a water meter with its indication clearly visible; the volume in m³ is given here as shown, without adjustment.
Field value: 92.71 m³
